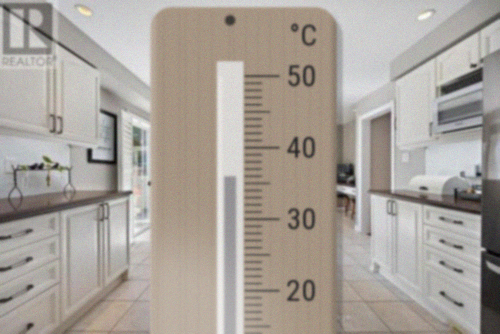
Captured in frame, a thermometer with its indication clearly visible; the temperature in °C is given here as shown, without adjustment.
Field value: 36 °C
